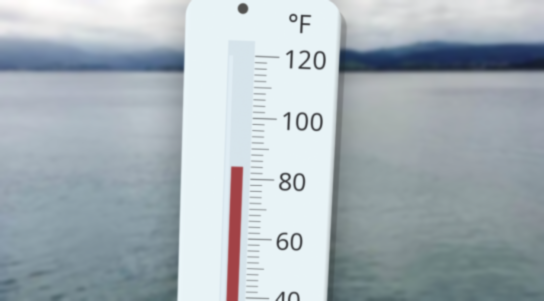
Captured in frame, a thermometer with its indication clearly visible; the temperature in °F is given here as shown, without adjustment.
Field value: 84 °F
